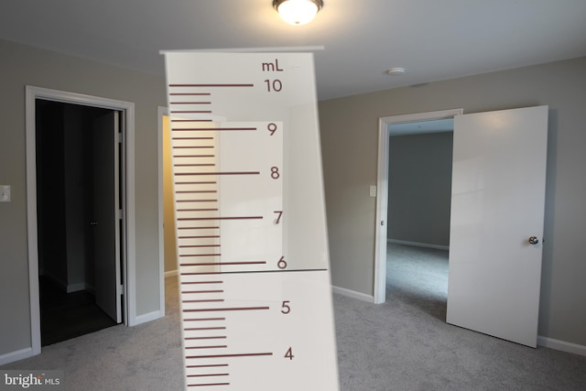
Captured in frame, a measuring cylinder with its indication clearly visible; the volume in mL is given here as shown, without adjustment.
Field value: 5.8 mL
